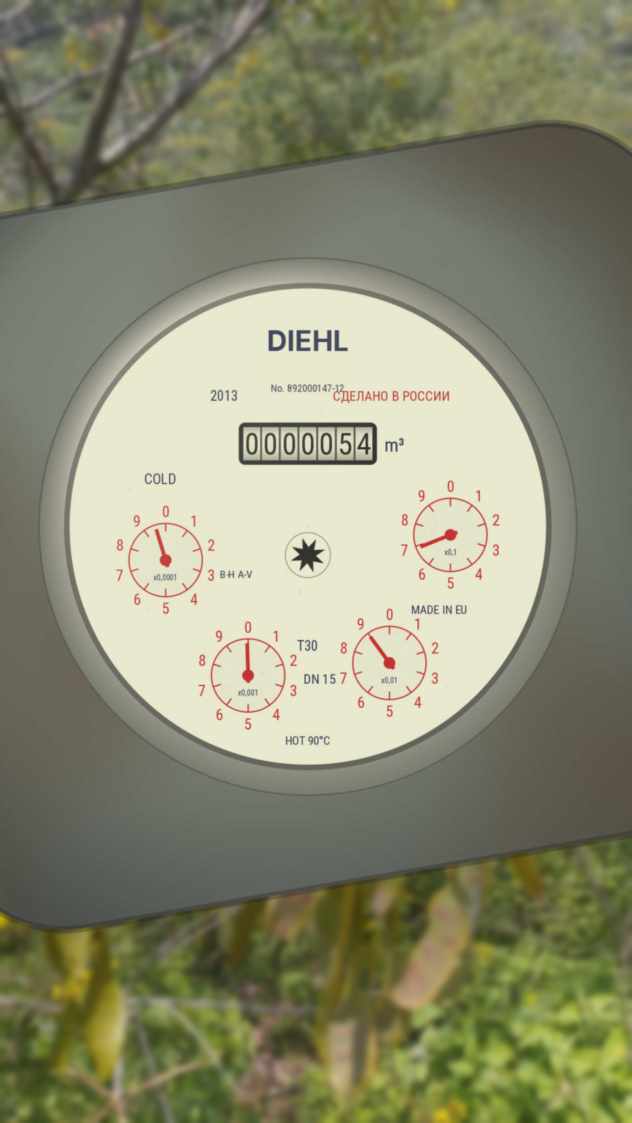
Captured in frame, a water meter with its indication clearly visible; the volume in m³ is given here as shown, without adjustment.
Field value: 54.6899 m³
